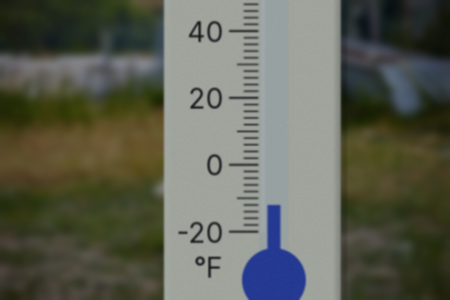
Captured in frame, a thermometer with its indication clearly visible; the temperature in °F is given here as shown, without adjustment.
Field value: -12 °F
